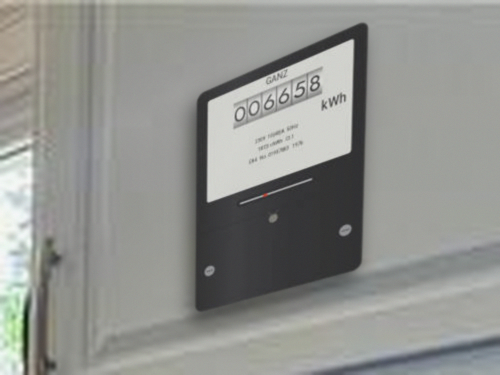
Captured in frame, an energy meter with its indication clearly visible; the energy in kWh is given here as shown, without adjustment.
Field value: 6658 kWh
